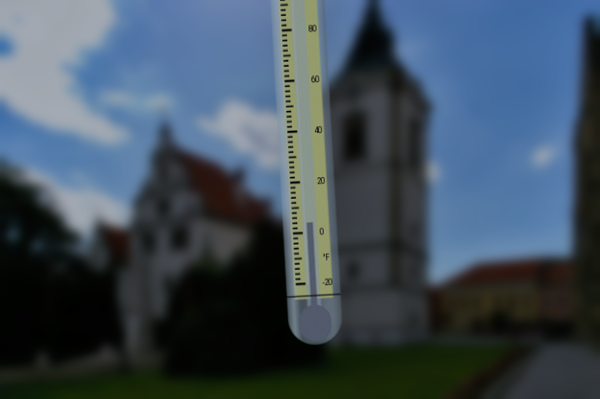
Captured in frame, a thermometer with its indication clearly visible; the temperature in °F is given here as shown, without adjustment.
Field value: 4 °F
